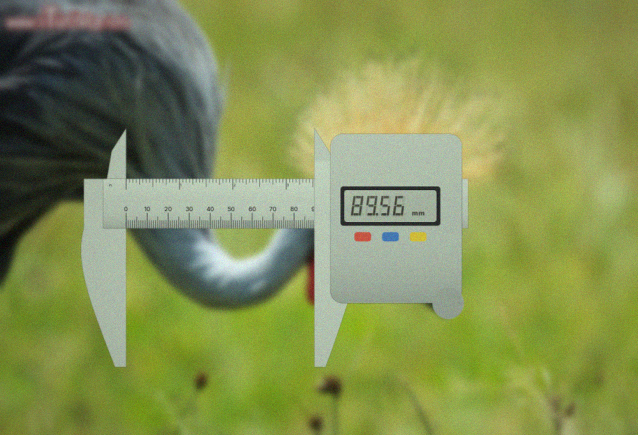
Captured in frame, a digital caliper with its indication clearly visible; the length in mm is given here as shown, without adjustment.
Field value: 89.56 mm
